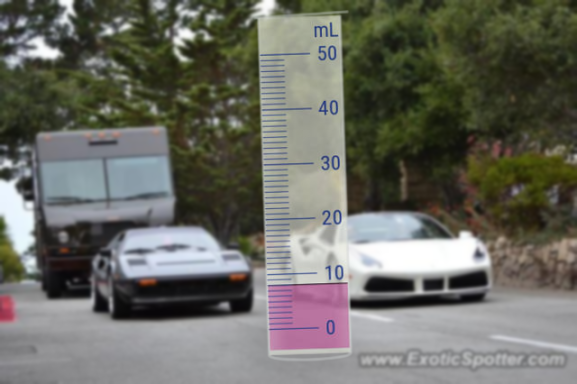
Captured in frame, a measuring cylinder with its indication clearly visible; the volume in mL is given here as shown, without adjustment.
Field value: 8 mL
